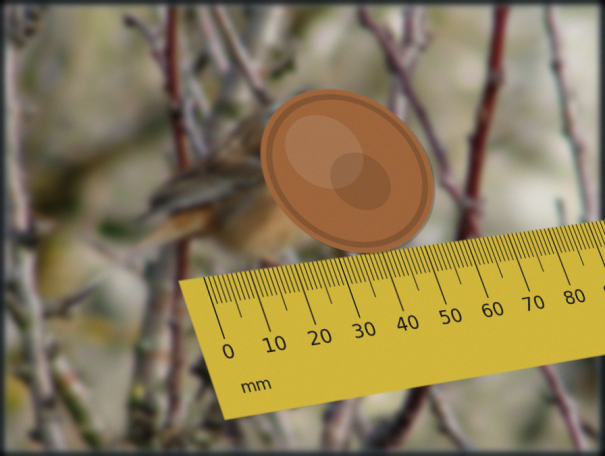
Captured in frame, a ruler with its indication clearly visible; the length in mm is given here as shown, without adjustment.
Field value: 38 mm
